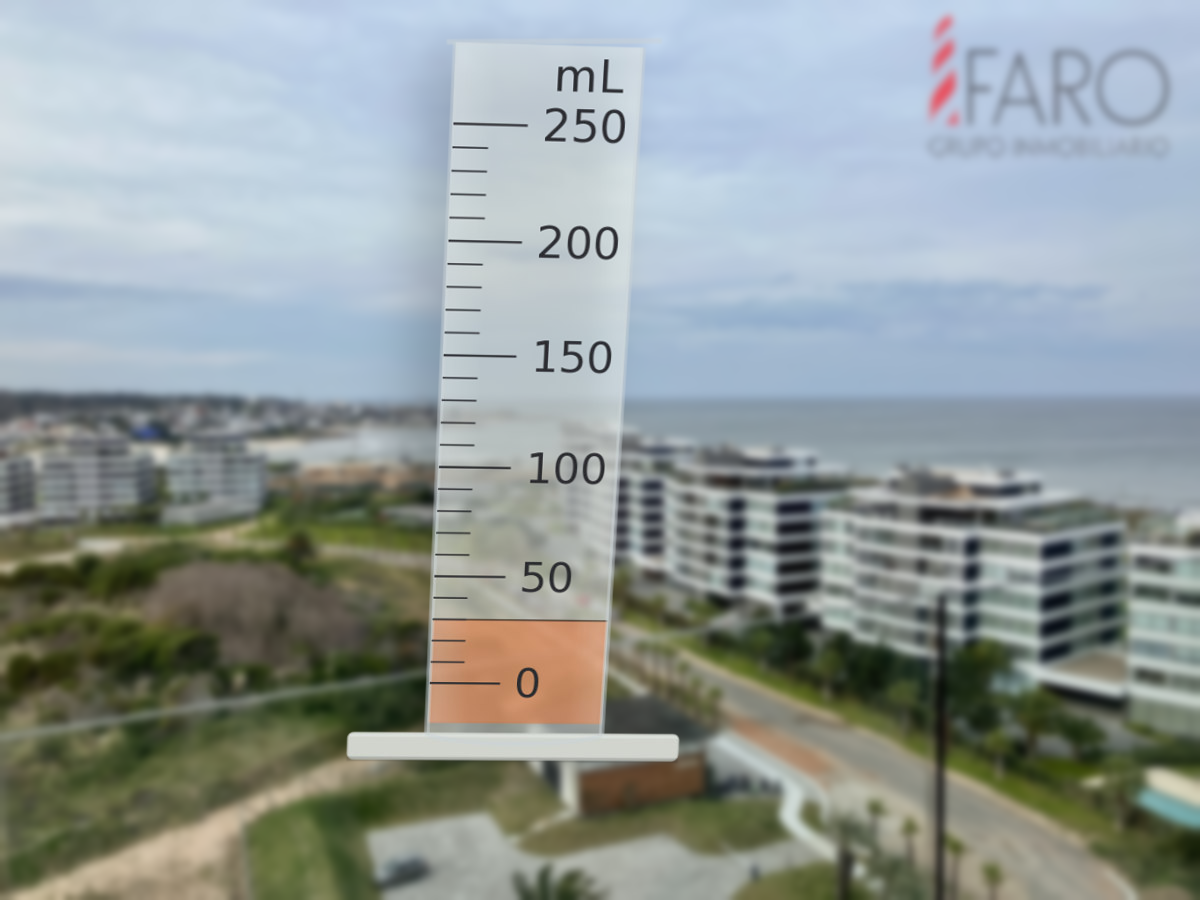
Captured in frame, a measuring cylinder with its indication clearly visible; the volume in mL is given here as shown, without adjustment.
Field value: 30 mL
